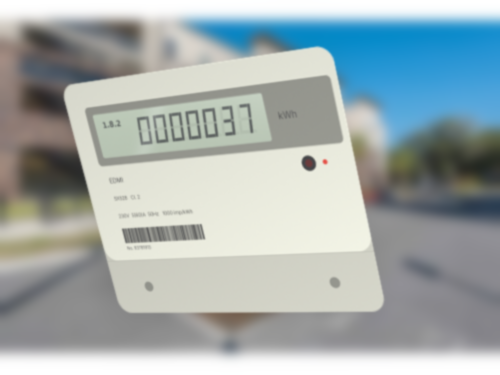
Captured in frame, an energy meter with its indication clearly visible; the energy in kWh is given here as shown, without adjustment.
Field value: 37 kWh
